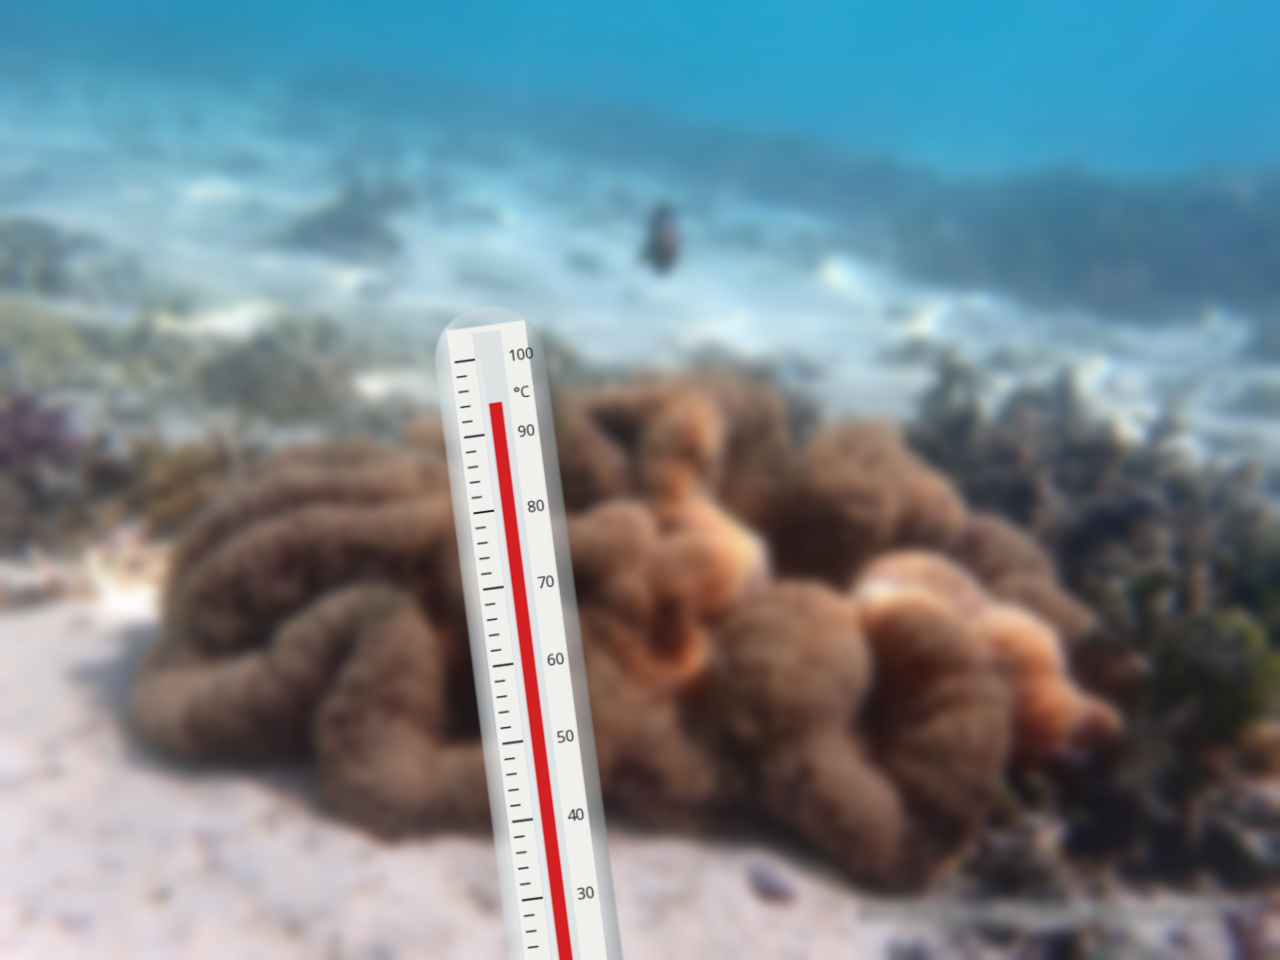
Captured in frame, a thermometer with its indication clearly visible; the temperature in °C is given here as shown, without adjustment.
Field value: 94 °C
